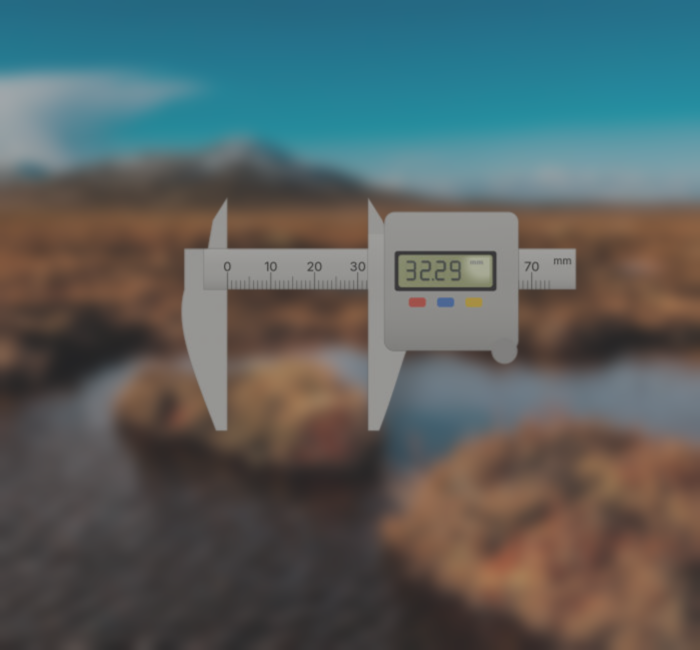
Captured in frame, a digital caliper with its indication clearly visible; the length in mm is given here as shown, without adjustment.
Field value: 32.29 mm
